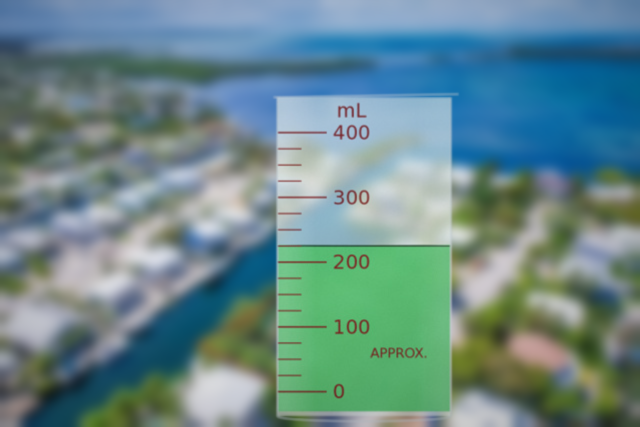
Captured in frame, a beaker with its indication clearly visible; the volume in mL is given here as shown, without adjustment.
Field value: 225 mL
